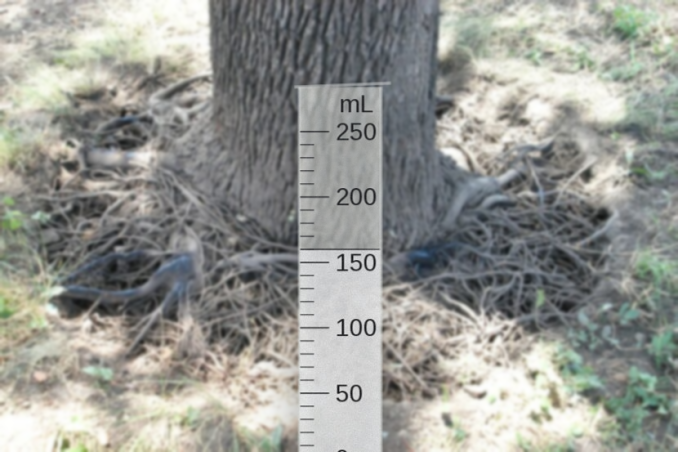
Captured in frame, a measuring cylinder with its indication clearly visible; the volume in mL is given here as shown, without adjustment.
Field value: 160 mL
